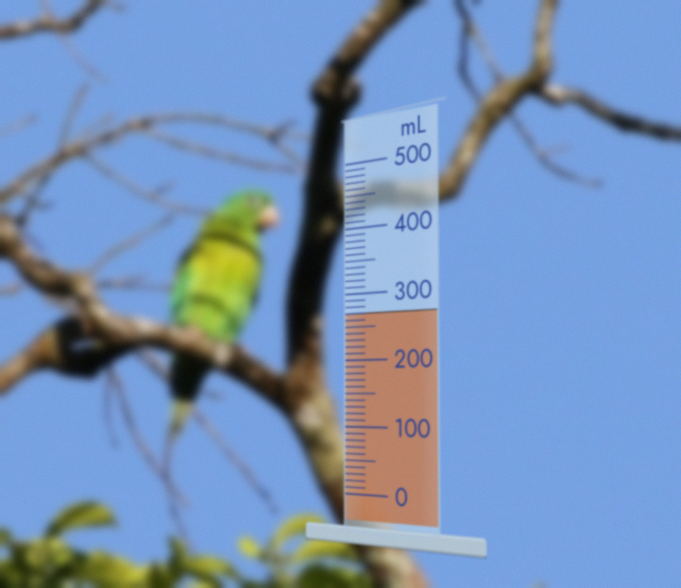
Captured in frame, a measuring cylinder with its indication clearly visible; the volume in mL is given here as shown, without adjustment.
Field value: 270 mL
